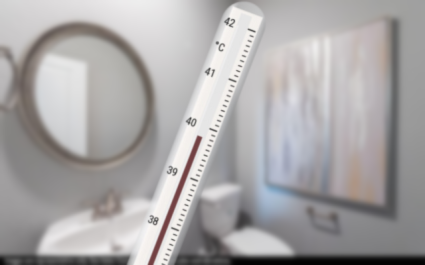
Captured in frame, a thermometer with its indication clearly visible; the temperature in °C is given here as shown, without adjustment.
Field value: 39.8 °C
